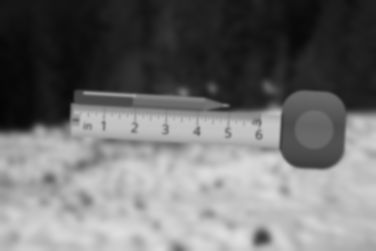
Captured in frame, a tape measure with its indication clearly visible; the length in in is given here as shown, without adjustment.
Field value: 5 in
